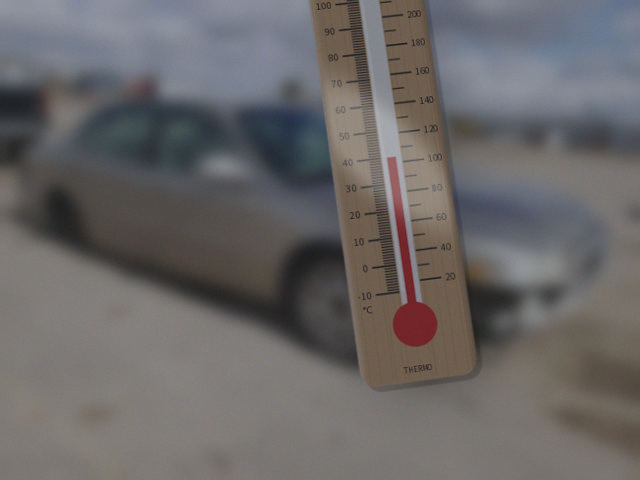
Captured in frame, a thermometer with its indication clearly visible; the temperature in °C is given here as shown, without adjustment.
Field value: 40 °C
